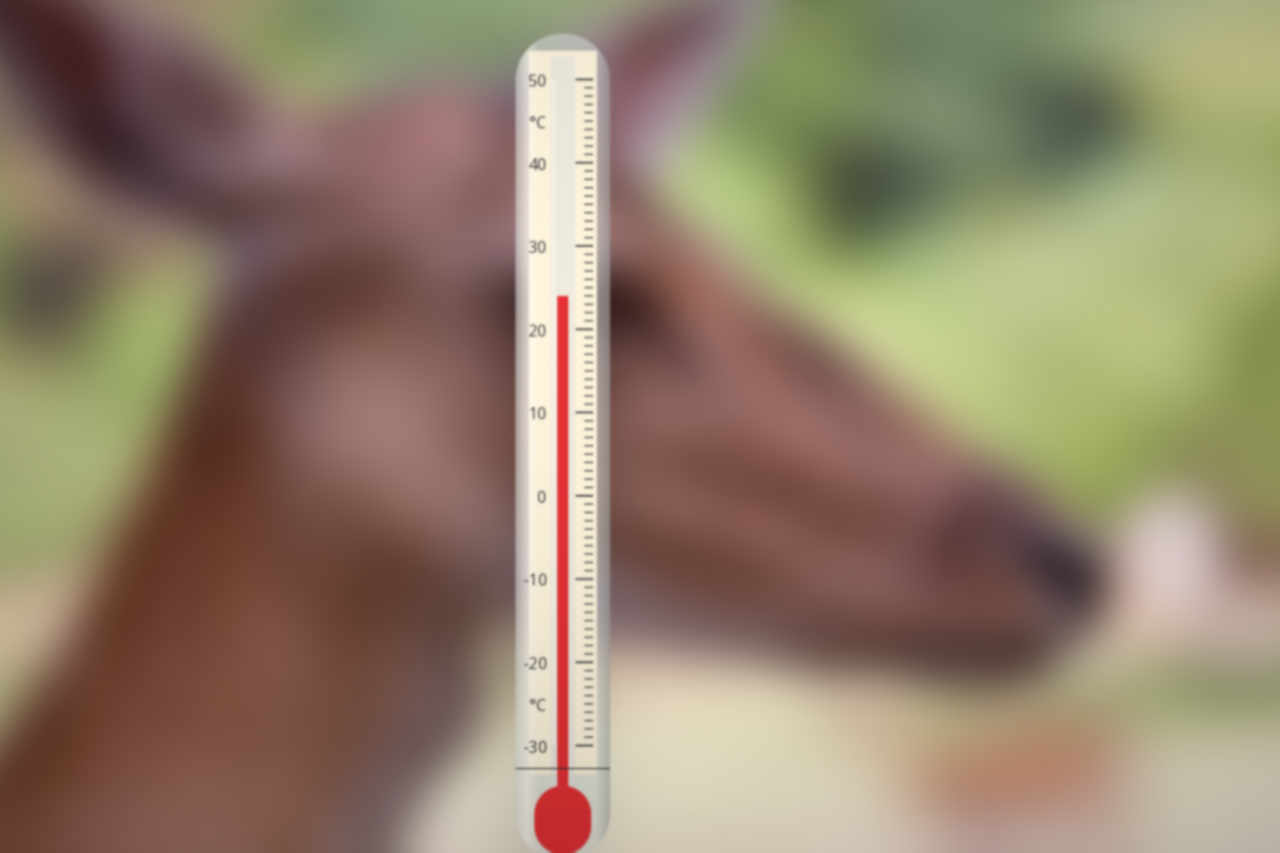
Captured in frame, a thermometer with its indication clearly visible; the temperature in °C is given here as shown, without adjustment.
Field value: 24 °C
